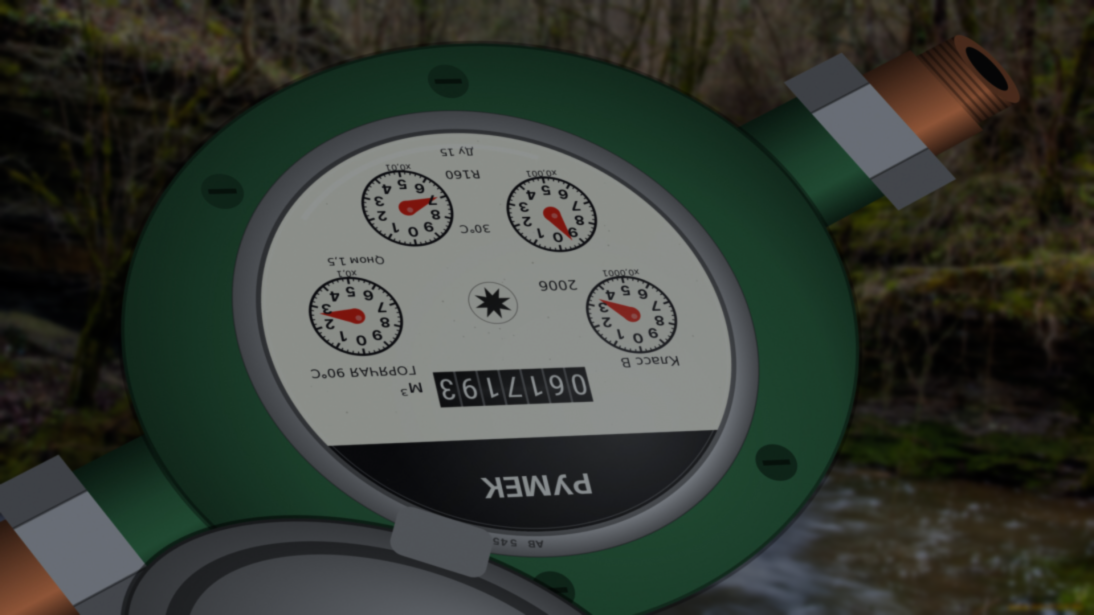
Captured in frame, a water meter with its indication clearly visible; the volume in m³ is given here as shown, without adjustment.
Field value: 617193.2693 m³
